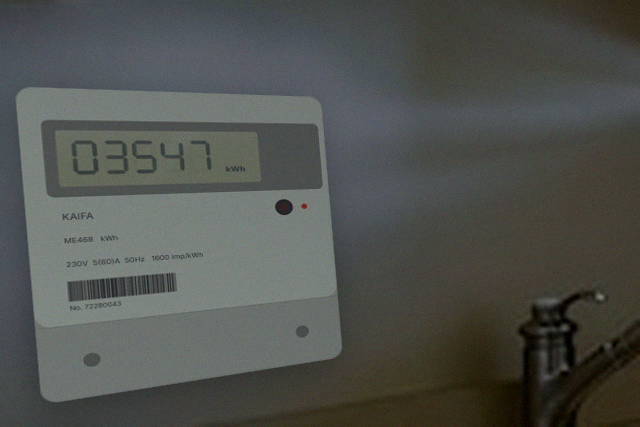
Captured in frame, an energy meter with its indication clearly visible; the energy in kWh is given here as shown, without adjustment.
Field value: 3547 kWh
